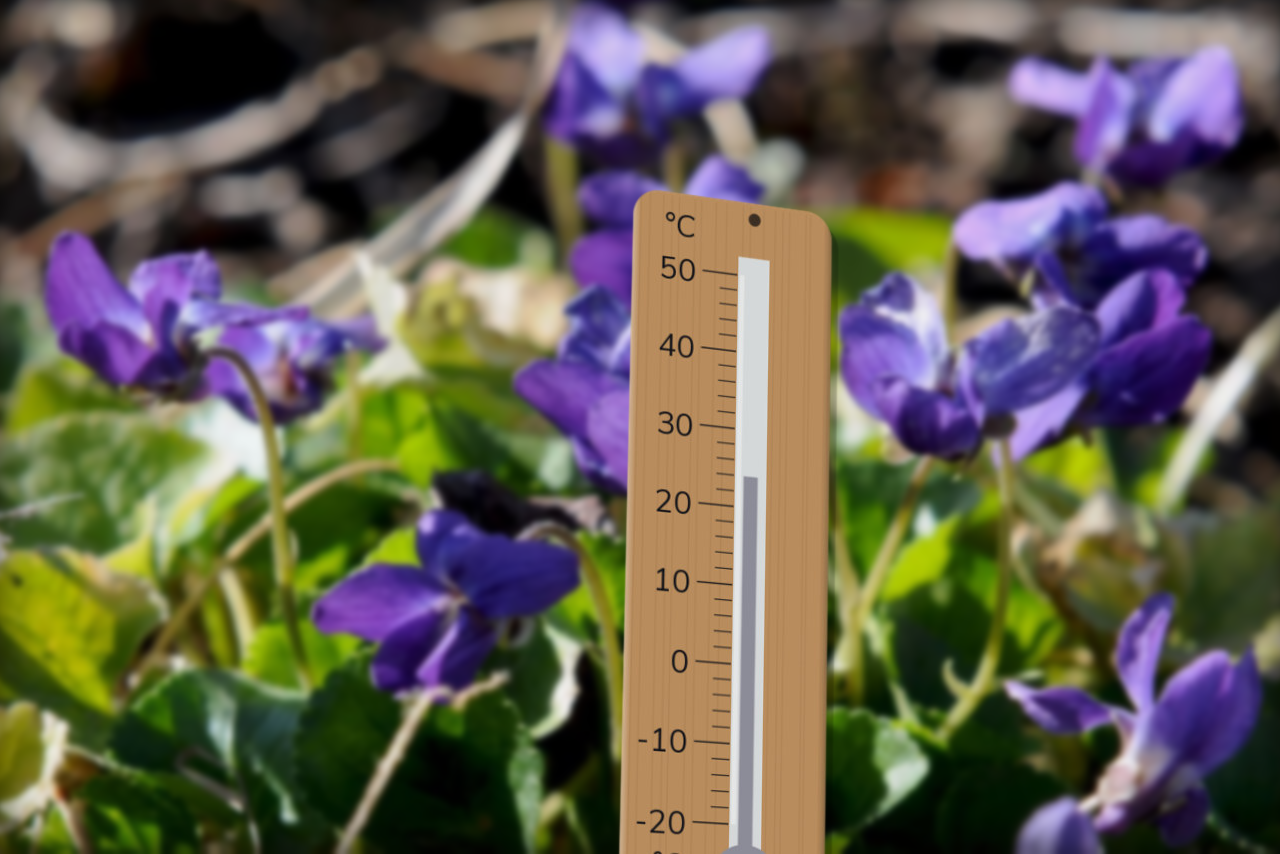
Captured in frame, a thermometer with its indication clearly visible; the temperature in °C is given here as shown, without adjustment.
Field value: 24 °C
